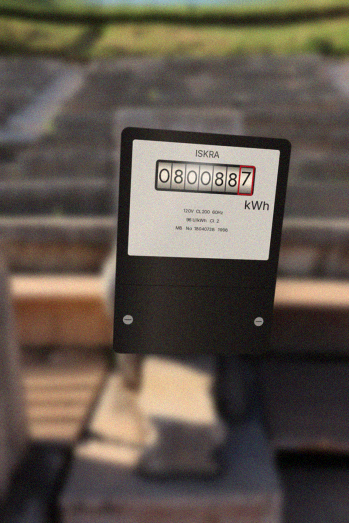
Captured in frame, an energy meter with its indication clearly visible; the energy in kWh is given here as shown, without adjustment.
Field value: 80088.7 kWh
